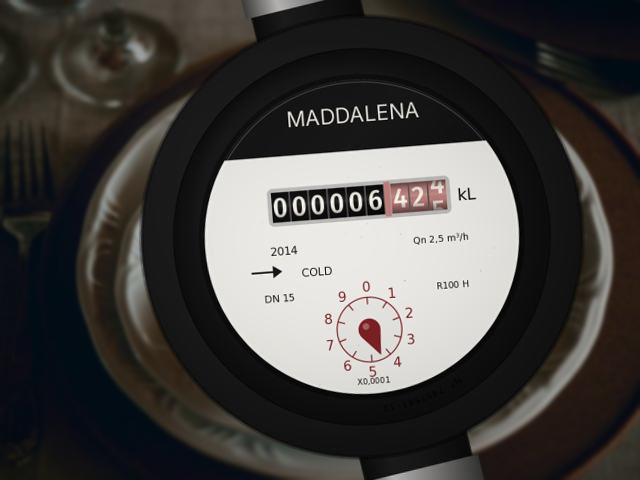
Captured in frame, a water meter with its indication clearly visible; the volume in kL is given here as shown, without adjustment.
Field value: 6.4244 kL
